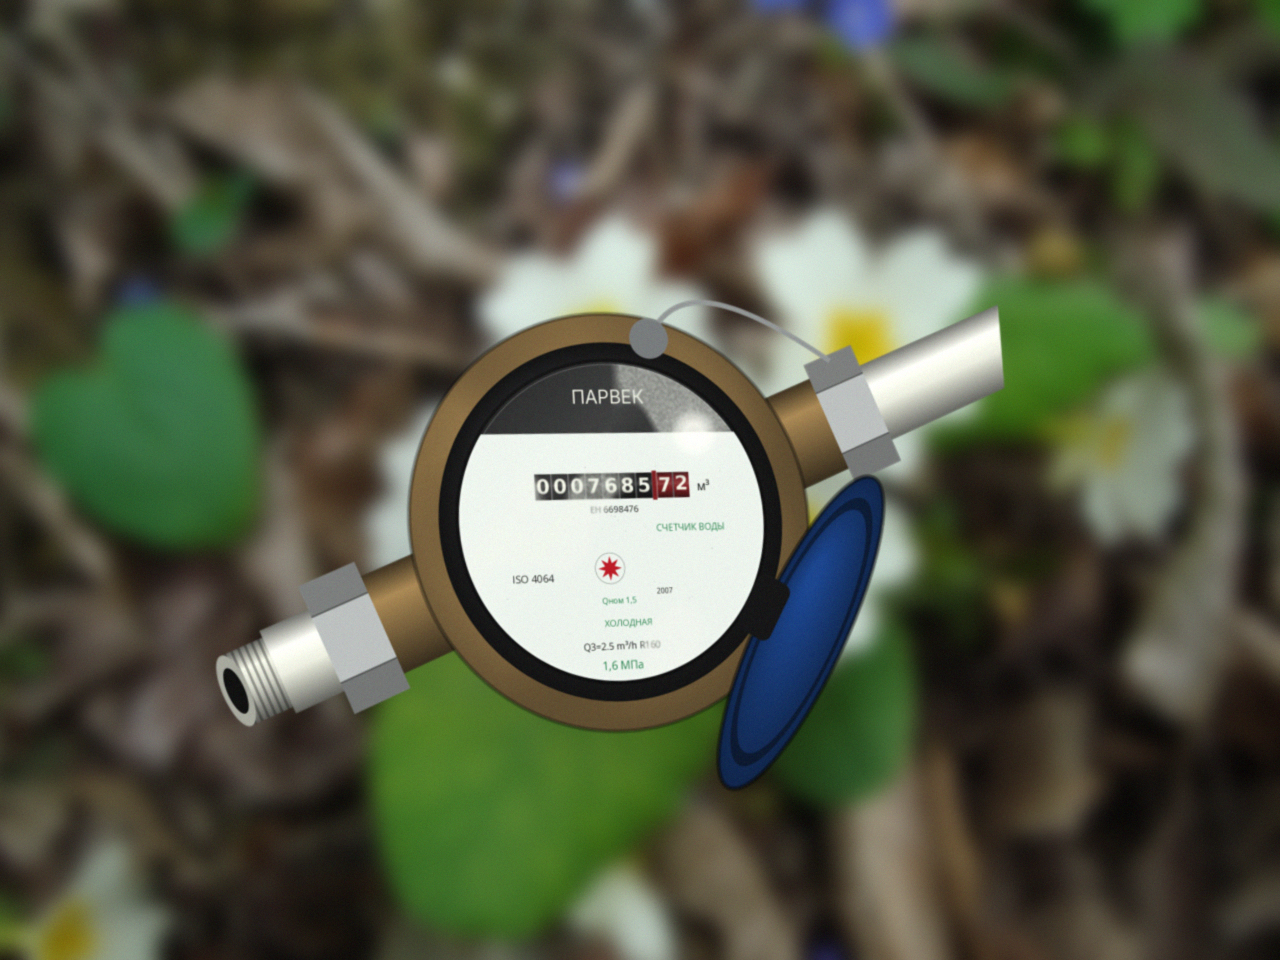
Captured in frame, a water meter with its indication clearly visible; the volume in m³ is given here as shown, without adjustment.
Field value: 7685.72 m³
